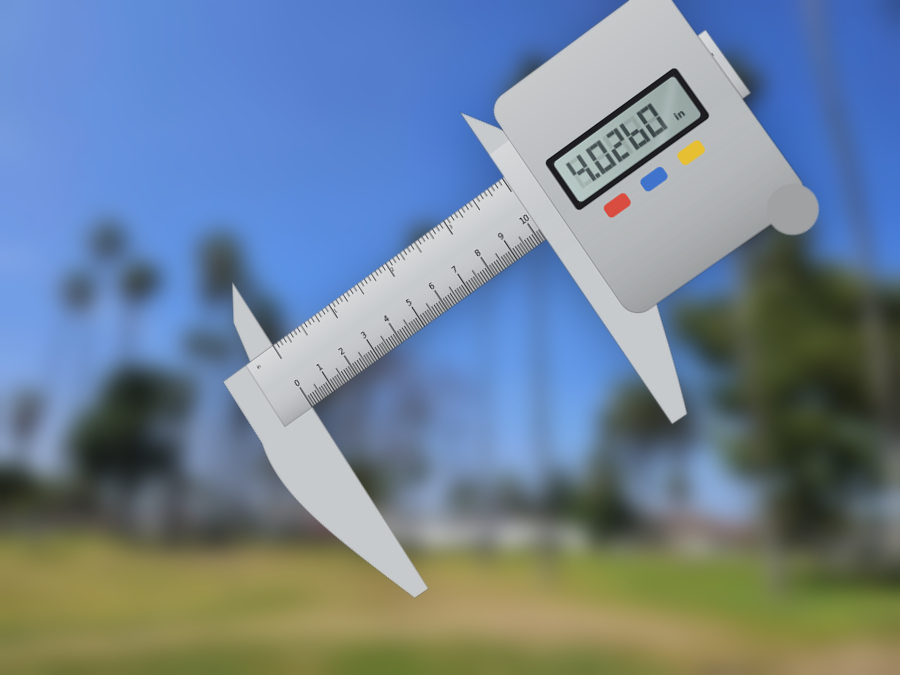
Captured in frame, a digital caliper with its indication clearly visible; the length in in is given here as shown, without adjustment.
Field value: 4.0260 in
